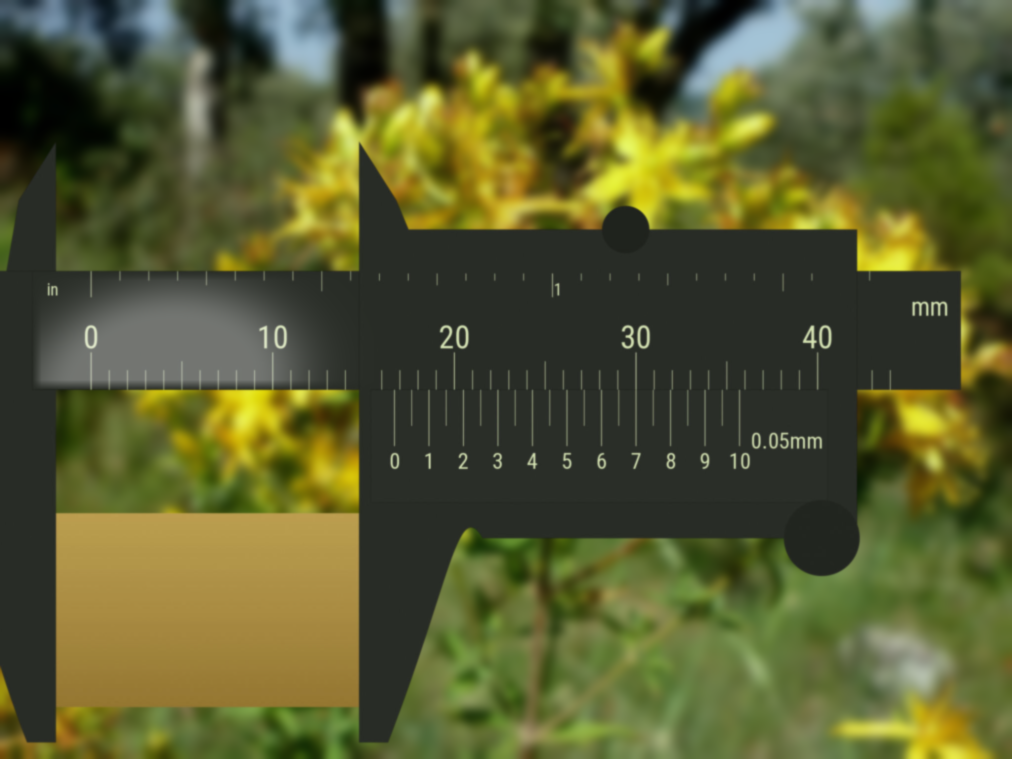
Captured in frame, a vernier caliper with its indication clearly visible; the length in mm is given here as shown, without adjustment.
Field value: 16.7 mm
